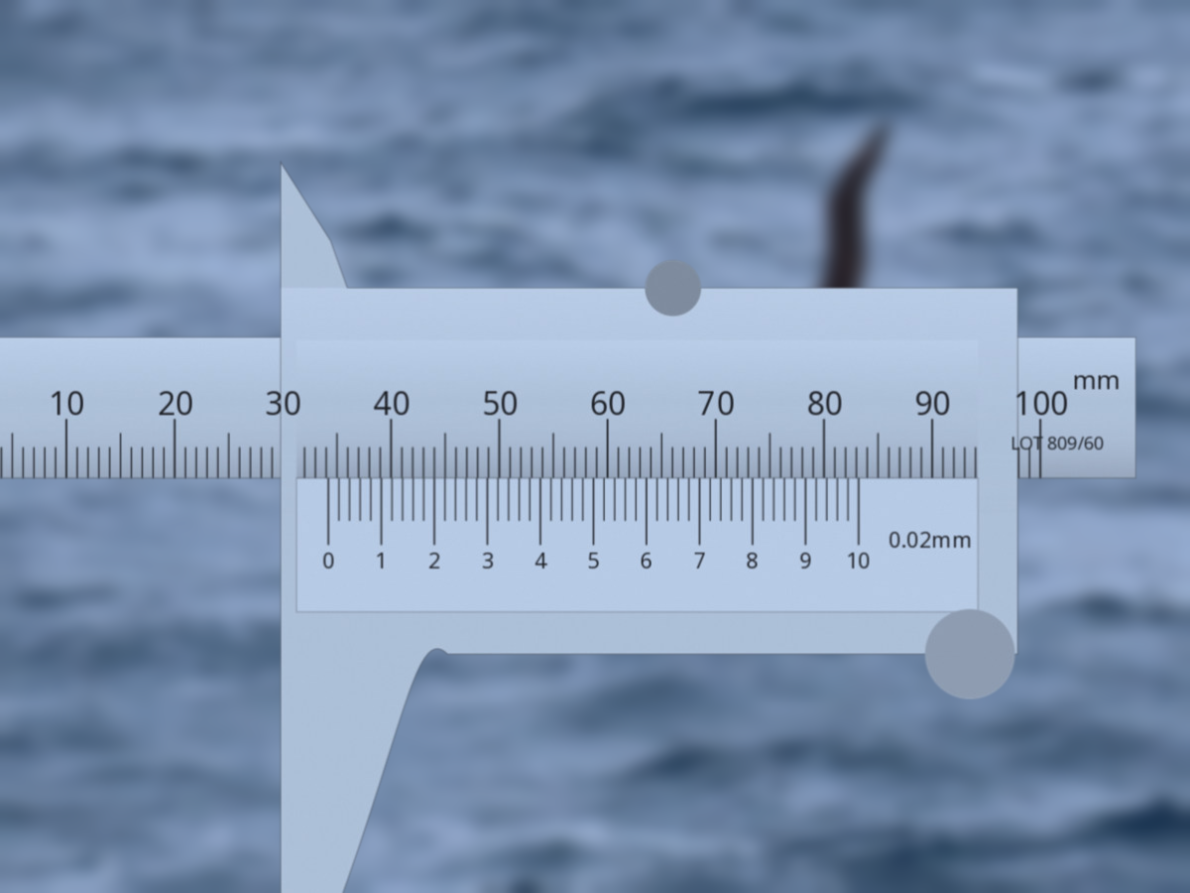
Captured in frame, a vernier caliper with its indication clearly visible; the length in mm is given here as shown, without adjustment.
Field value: 34.2 mm
